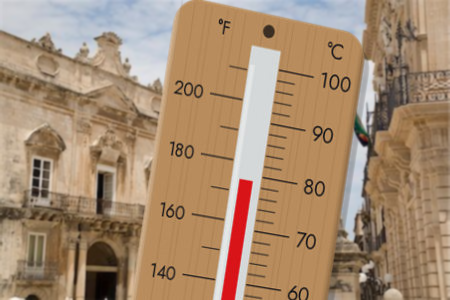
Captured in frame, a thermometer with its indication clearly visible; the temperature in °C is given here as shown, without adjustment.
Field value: 79 °C
